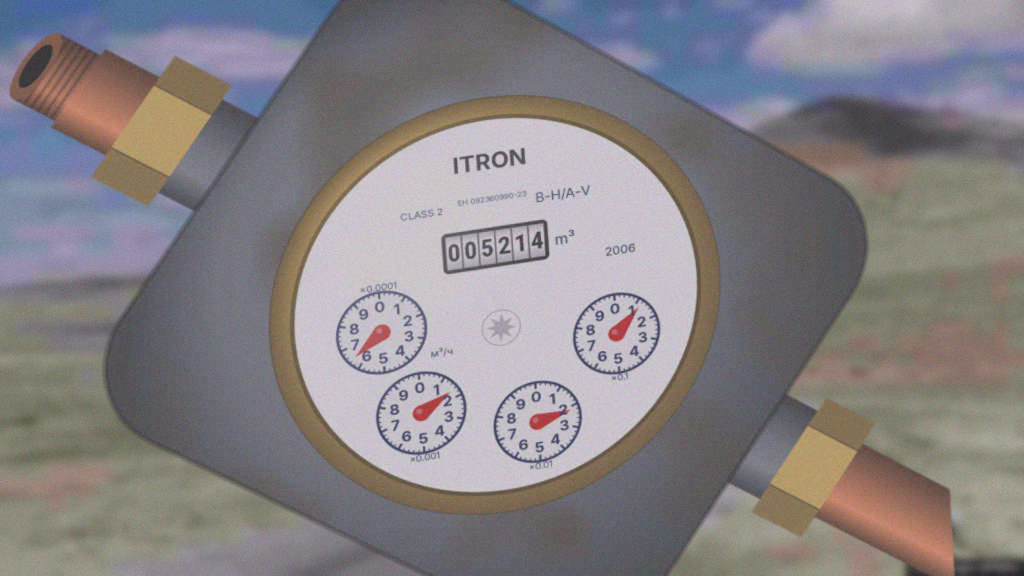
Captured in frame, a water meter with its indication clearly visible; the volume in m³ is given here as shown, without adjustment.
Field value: 5214.1216 m³
